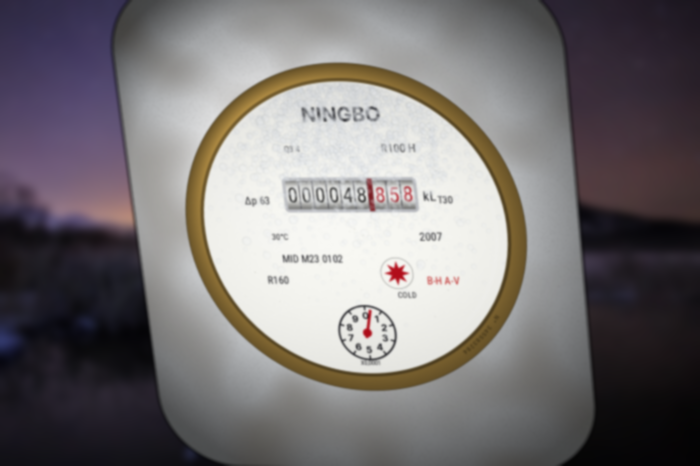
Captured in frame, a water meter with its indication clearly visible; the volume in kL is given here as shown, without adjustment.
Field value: 48.8580 kL
